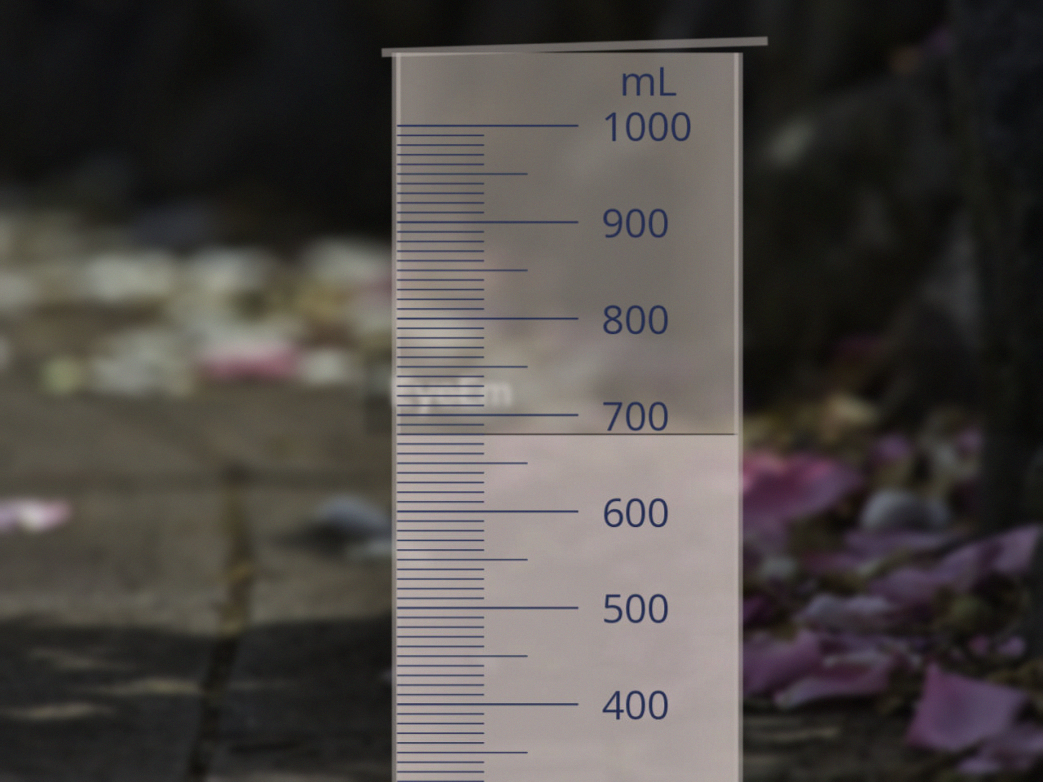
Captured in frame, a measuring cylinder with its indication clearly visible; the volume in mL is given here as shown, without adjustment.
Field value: 680 mL
